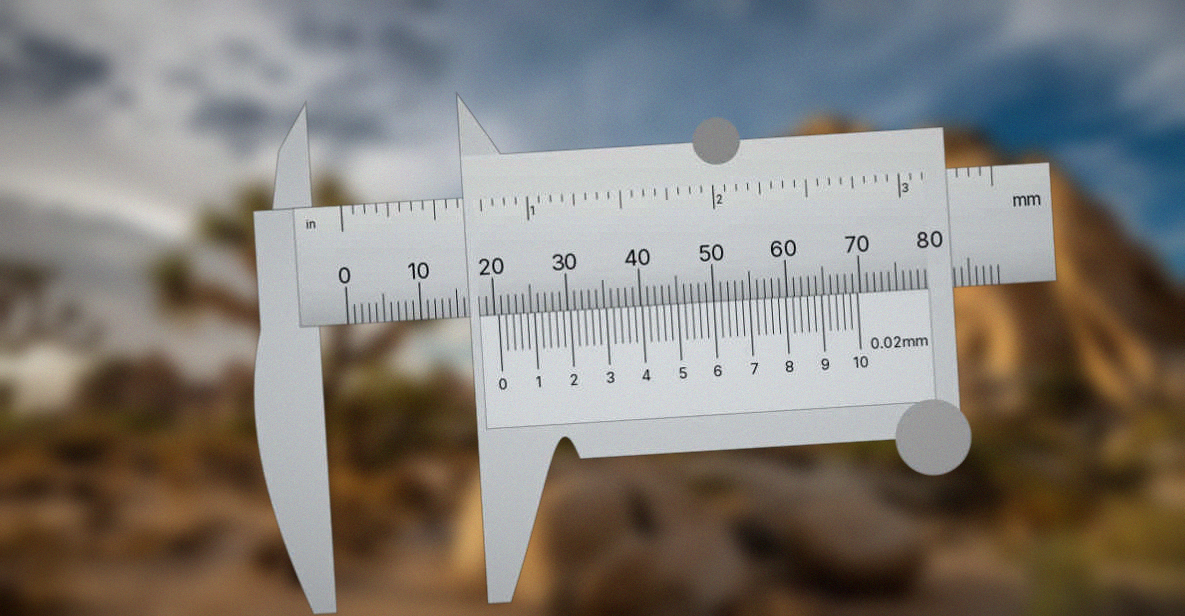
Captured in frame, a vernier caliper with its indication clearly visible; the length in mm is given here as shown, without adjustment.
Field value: 20.6 mm
